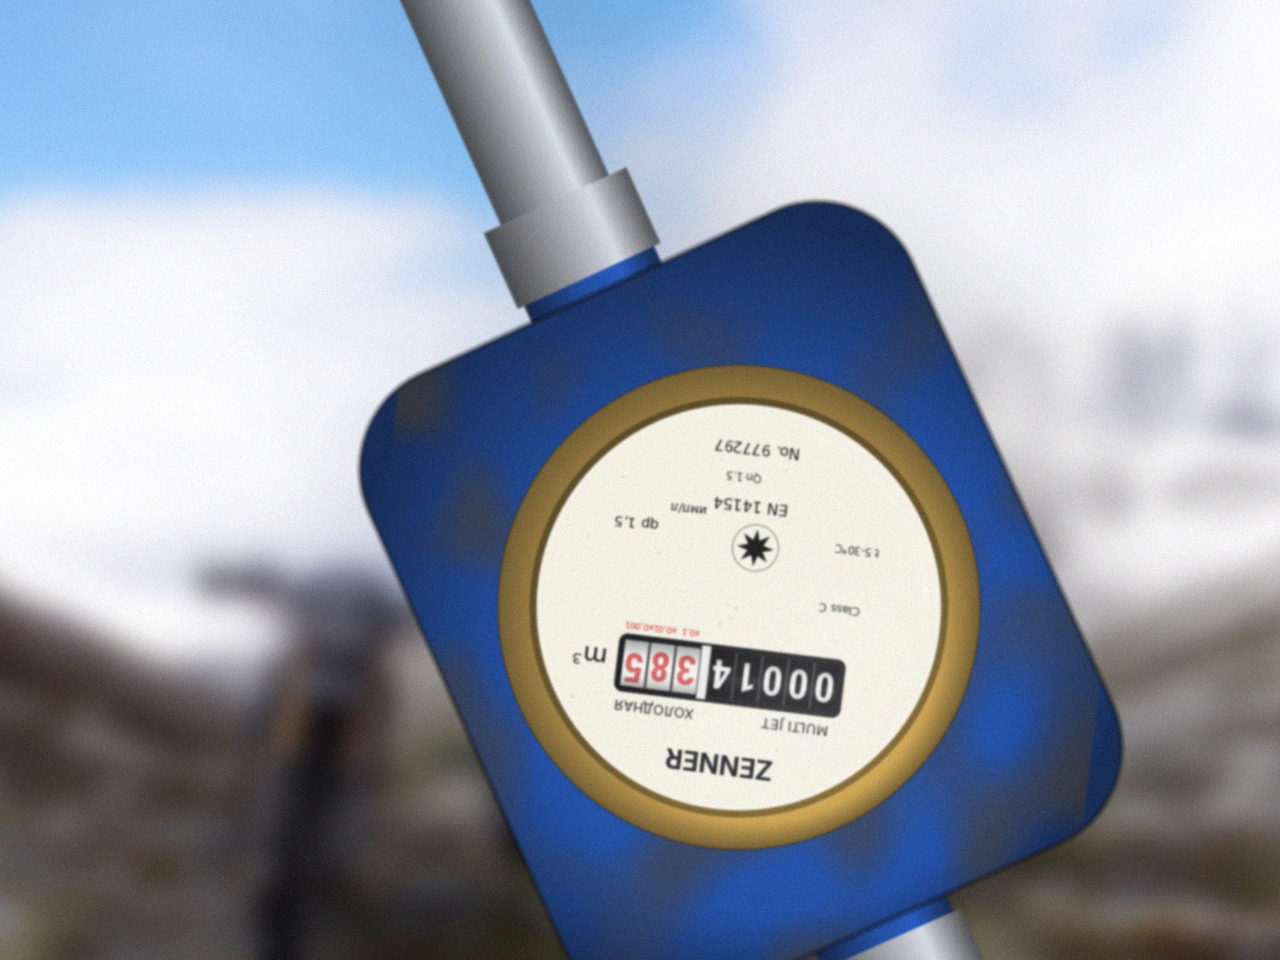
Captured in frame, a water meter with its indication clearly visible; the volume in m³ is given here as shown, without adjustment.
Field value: 14.385 m³
